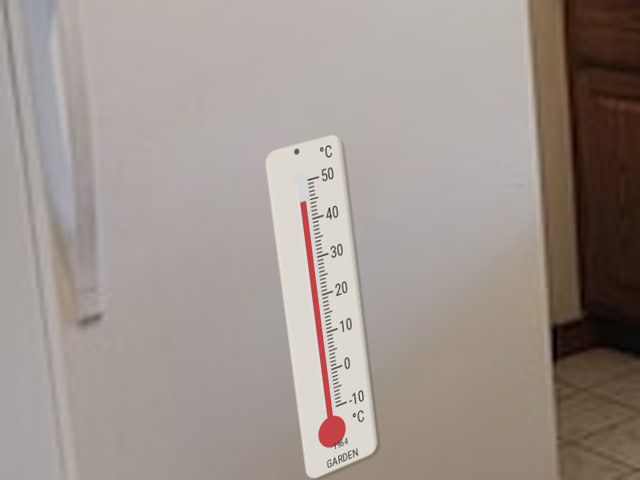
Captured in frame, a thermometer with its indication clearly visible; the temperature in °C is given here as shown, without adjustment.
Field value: 45 °C
